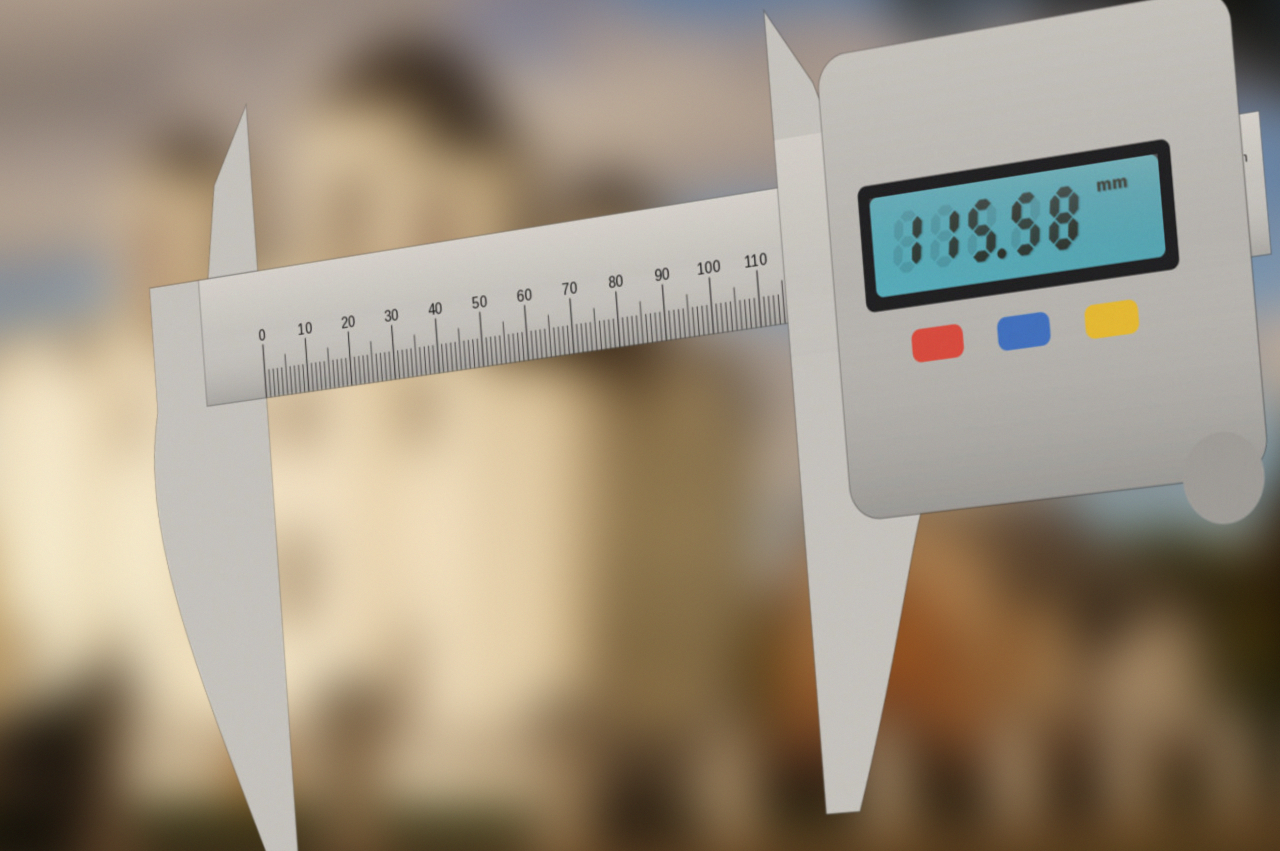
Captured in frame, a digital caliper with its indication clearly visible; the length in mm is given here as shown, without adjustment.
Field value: 115.58 mm
